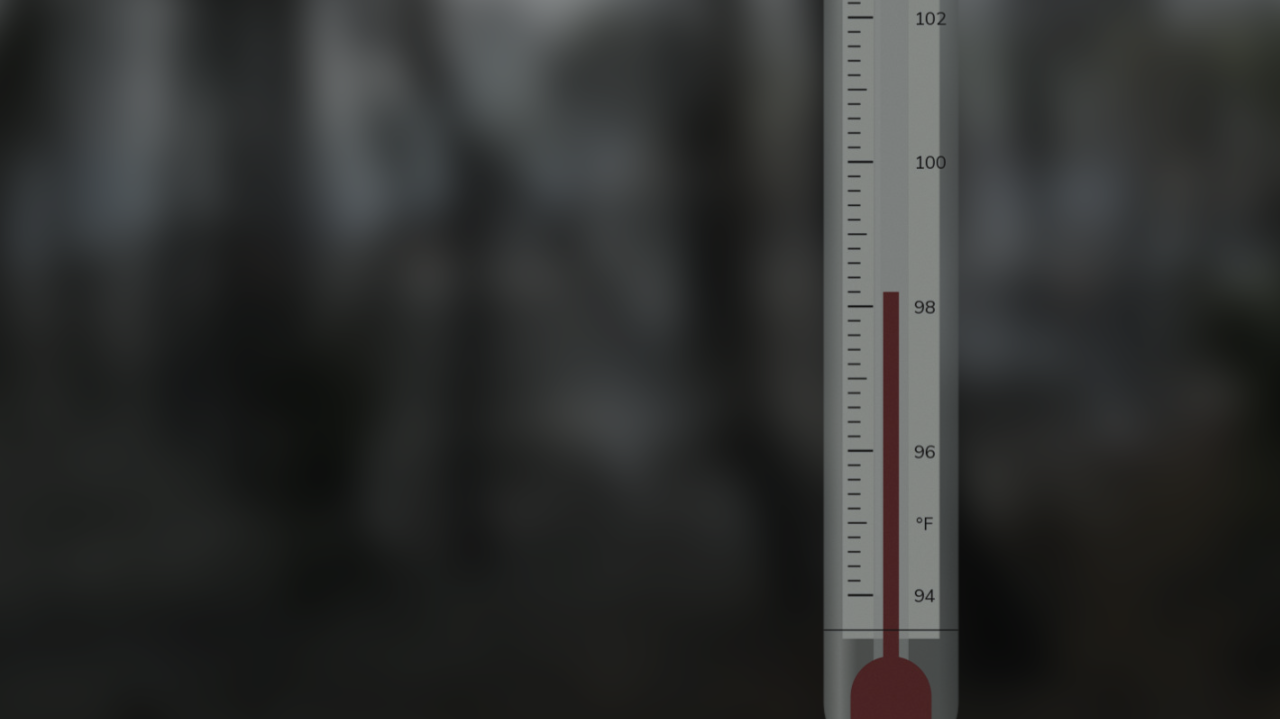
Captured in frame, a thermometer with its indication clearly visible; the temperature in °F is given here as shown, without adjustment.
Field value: 98.2 °F
